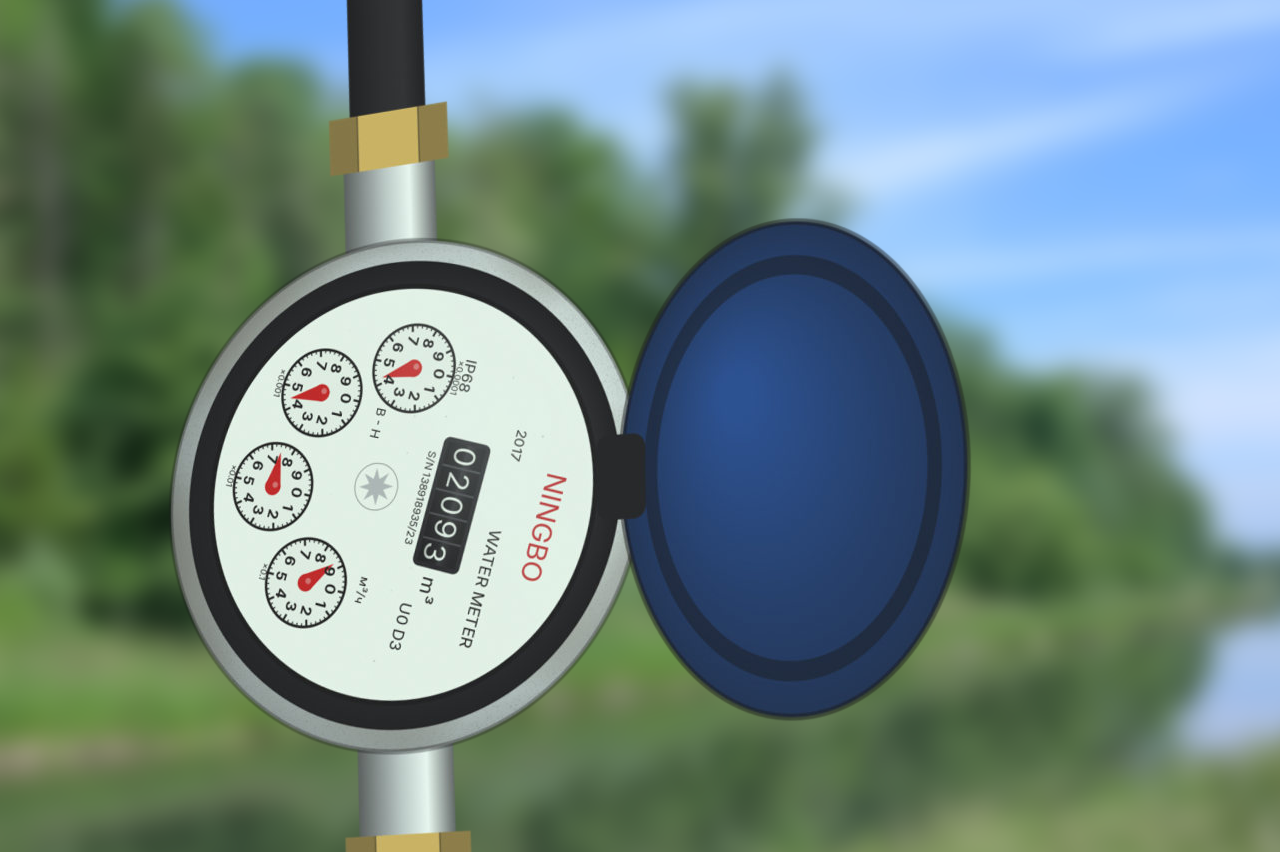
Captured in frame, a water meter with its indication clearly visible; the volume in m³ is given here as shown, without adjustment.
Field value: 2092.8744 m³
